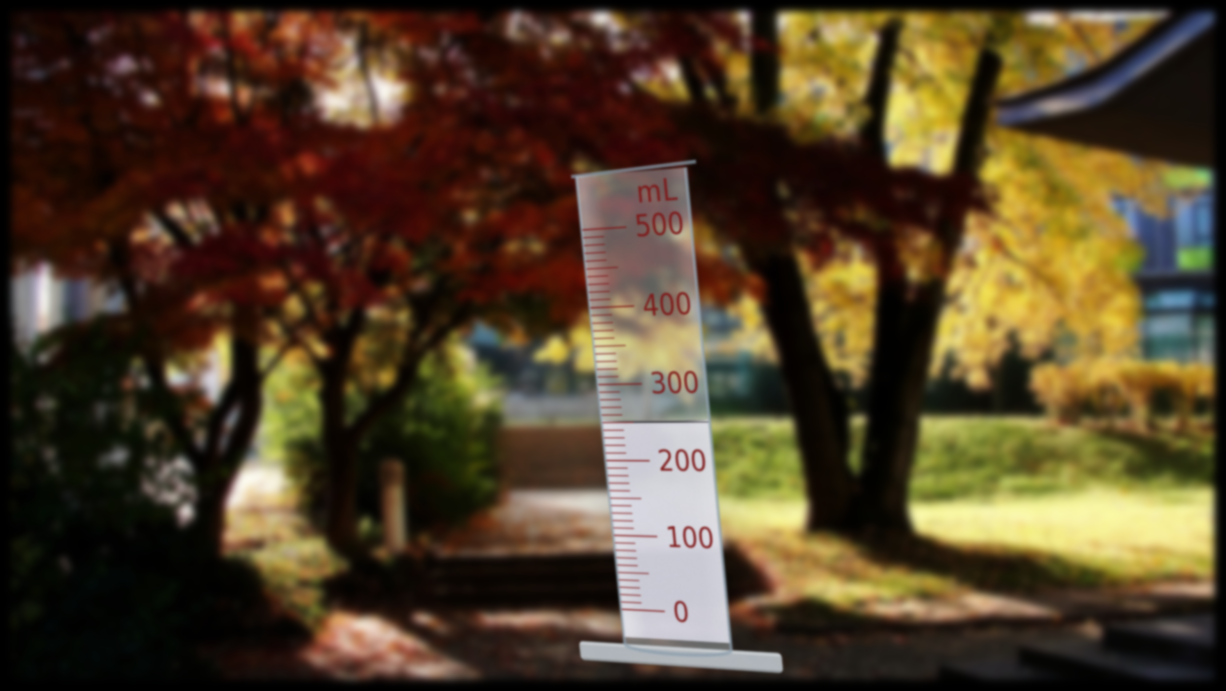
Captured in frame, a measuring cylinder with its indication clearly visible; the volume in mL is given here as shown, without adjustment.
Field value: 250 mL
